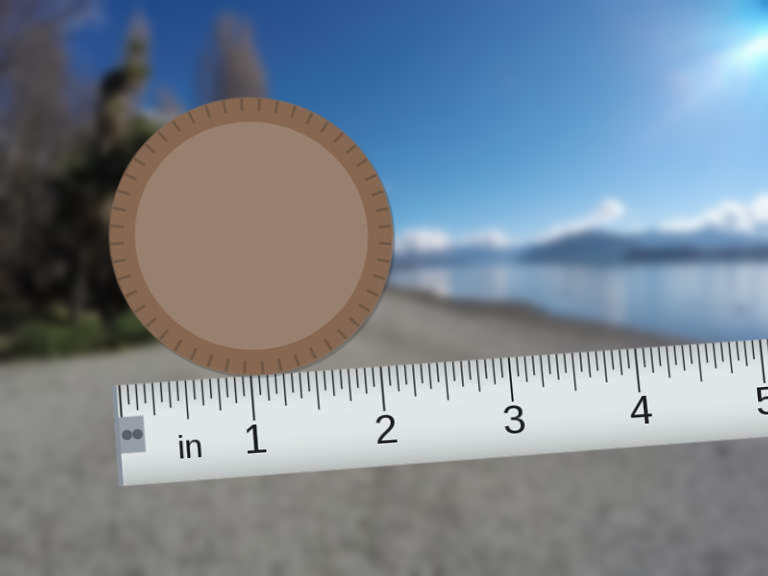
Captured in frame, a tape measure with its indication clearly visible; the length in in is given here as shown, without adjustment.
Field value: 2.1875 in
